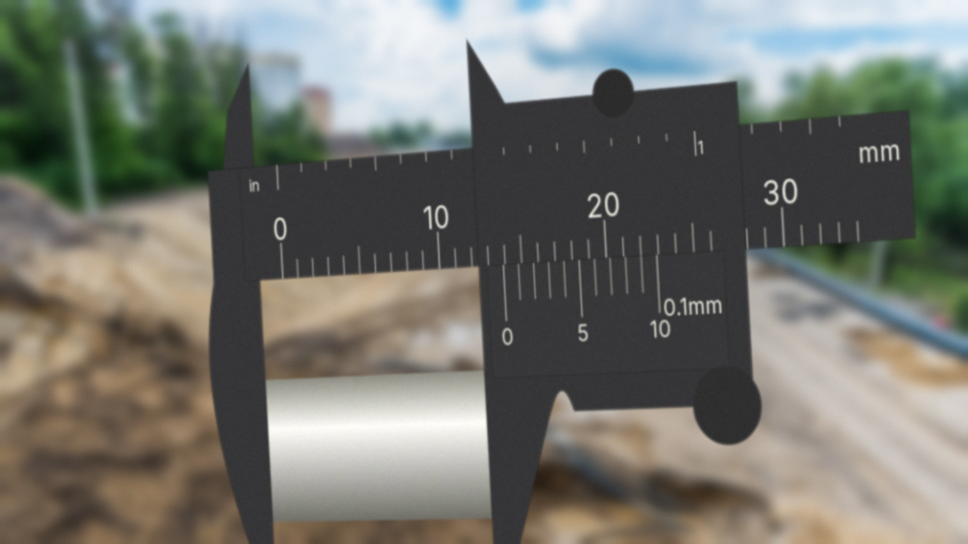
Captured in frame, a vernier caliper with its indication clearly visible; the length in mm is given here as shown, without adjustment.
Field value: 13.9 mm
